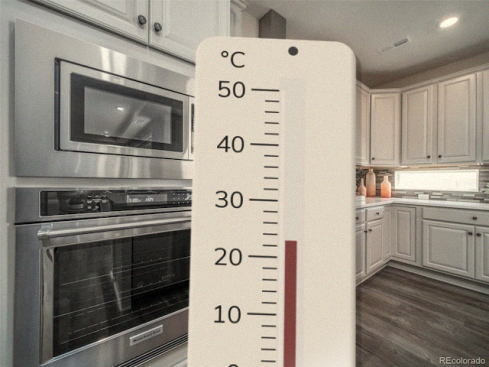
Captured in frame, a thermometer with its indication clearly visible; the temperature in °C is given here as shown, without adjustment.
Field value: 23 °C
